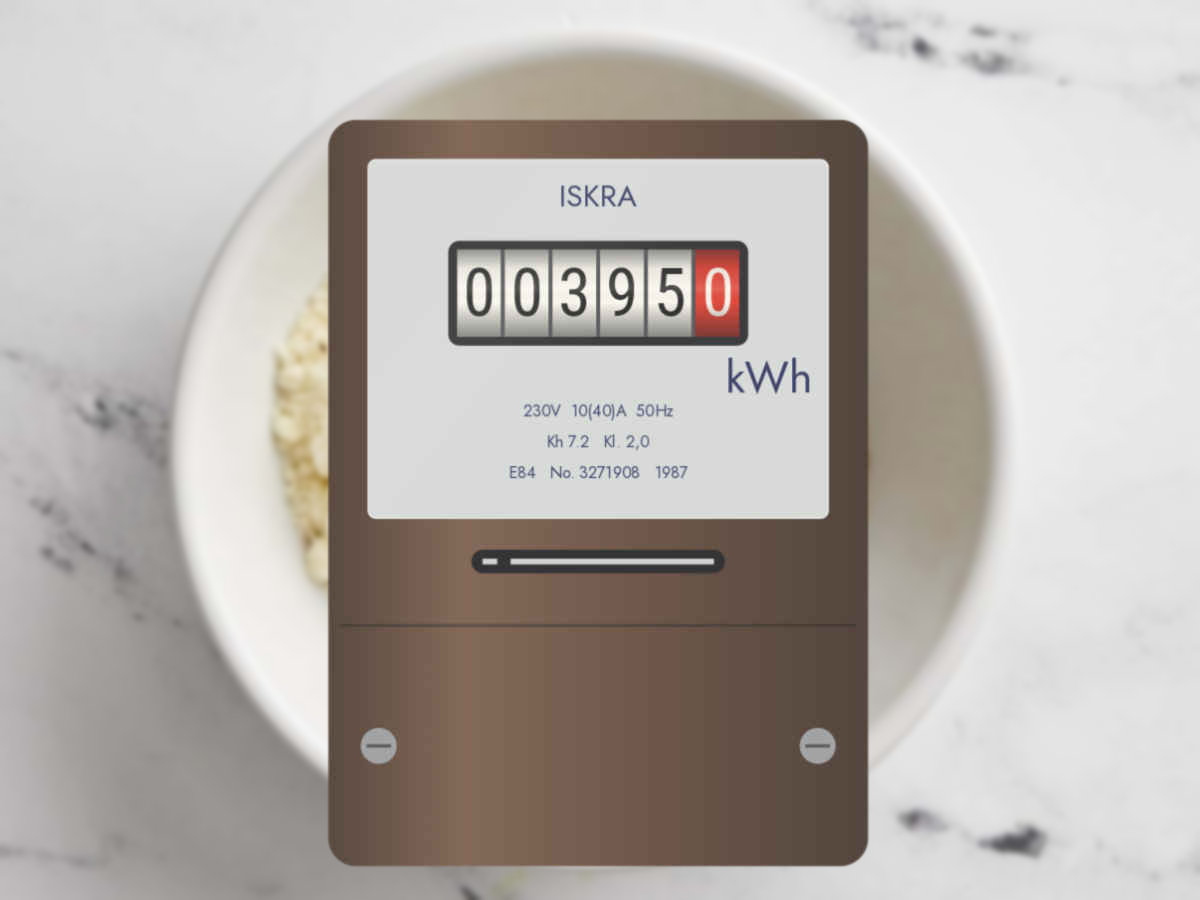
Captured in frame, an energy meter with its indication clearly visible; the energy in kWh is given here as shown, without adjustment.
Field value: 395.0 kWh
